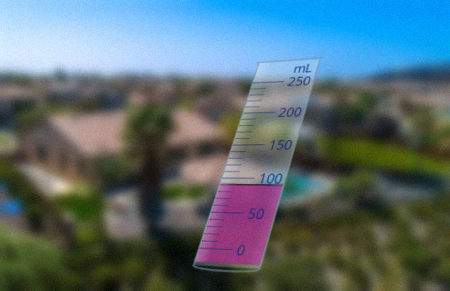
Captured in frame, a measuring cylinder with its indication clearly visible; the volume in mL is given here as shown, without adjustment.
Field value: 90 mL
